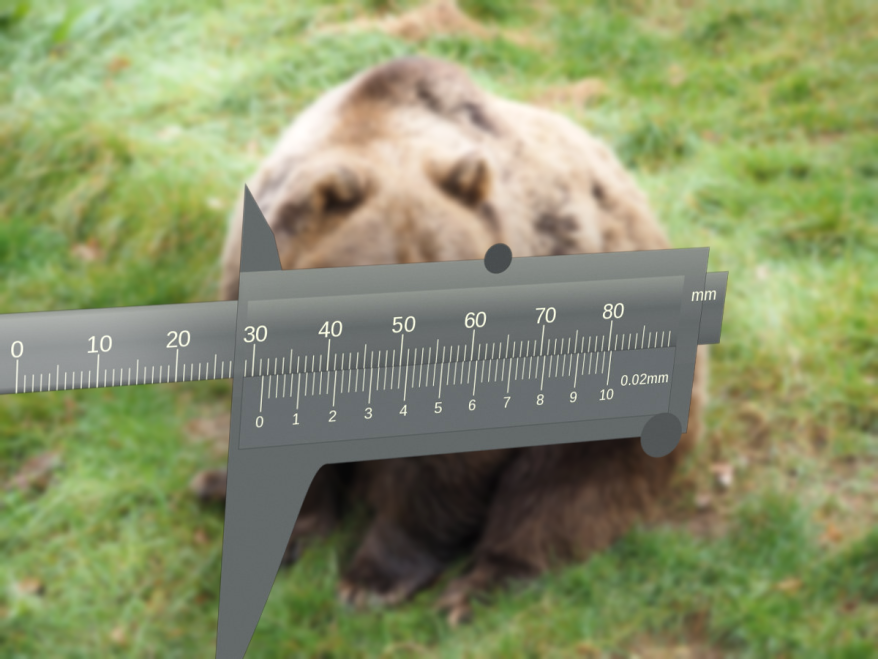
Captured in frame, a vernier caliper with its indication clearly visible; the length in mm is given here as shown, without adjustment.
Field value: 31.4 mm
